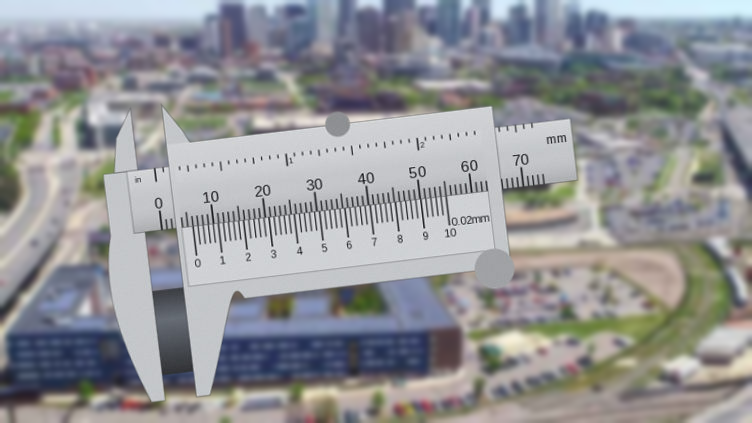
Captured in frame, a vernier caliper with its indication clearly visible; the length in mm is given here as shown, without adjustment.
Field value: 6.0 mm
